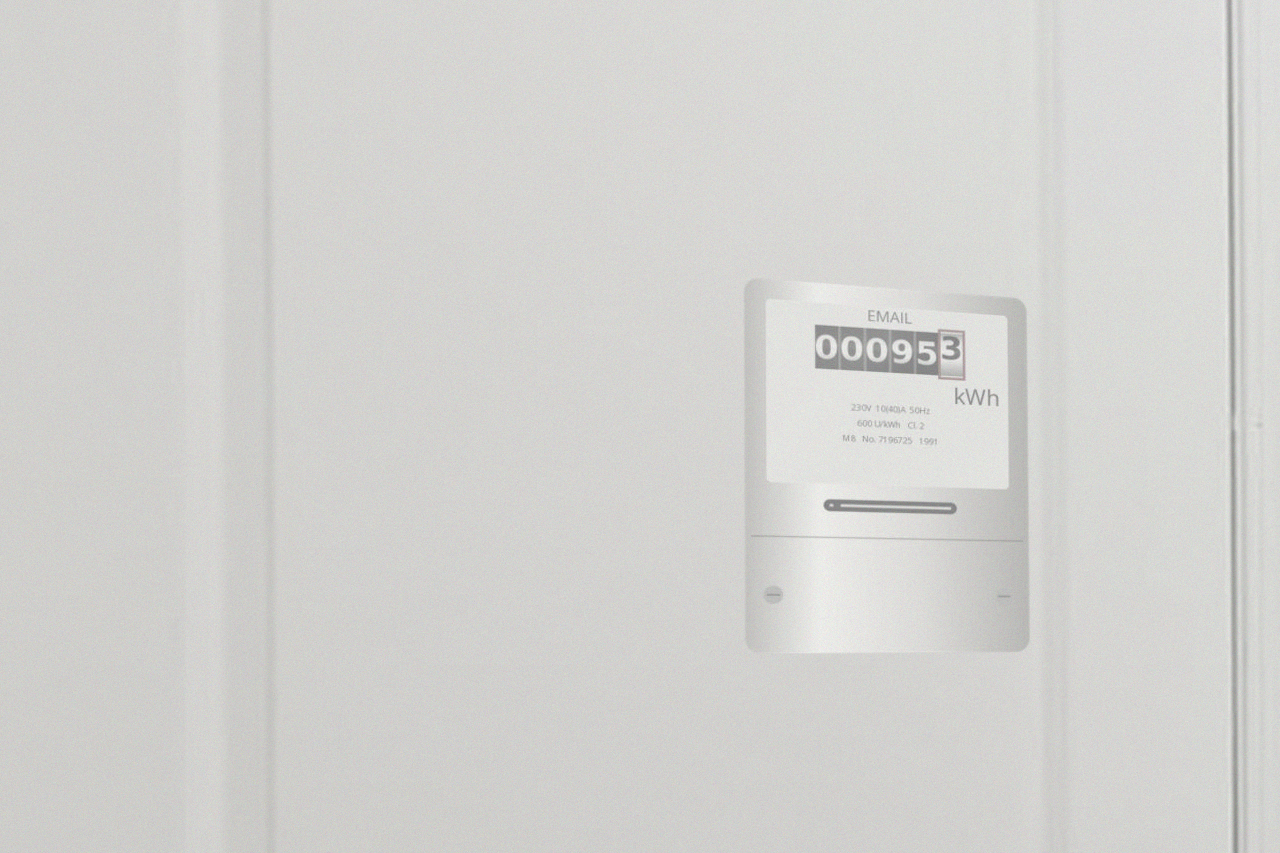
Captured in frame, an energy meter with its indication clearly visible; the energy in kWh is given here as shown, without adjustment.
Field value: 95.3 kWh
